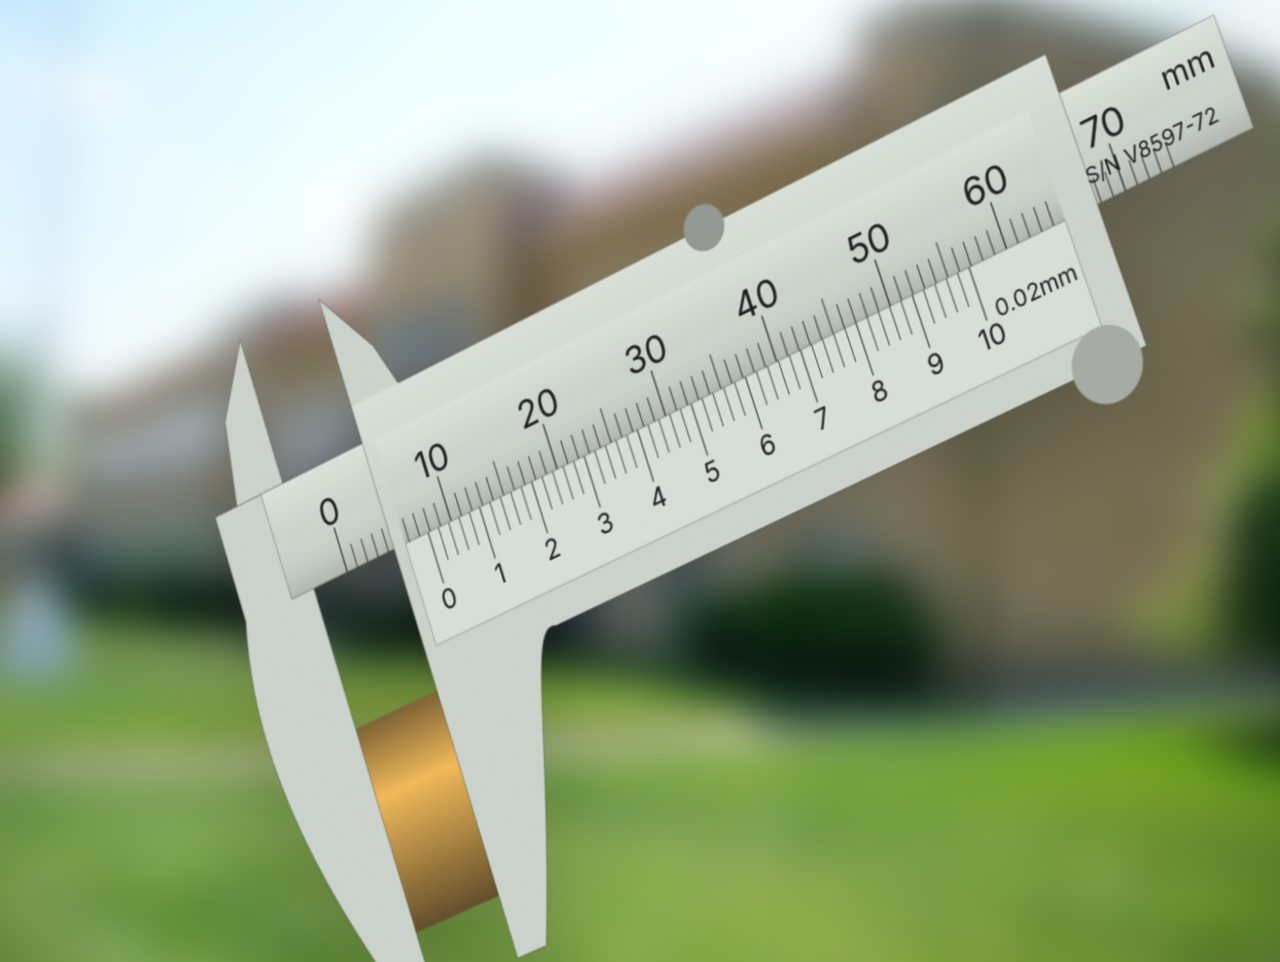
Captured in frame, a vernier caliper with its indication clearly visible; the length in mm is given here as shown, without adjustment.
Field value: 7.8 mm
